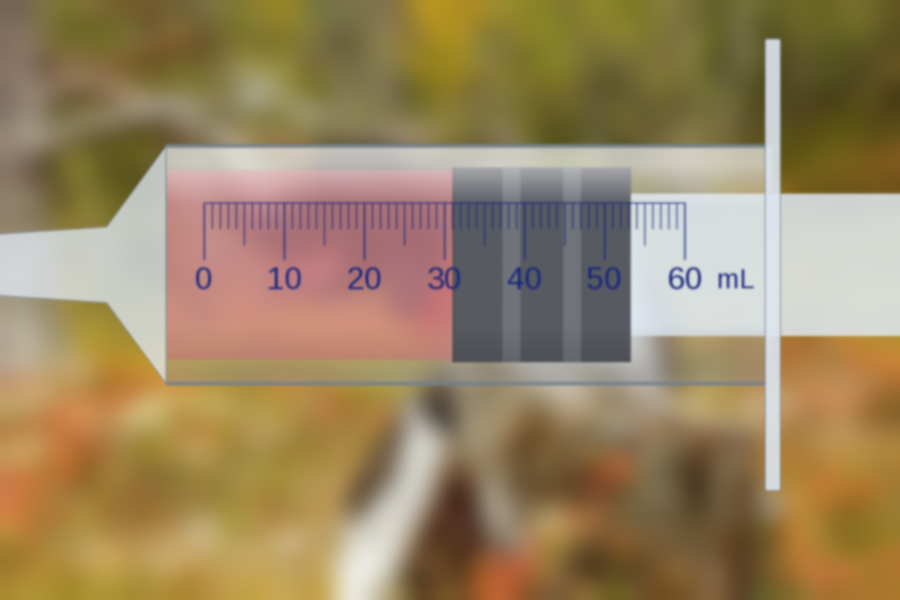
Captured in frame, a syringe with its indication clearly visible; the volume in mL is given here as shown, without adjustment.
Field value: 31 mL
